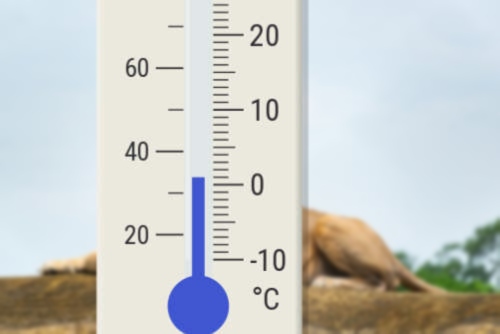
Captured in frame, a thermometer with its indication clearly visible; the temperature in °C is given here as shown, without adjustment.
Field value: 1 °C
